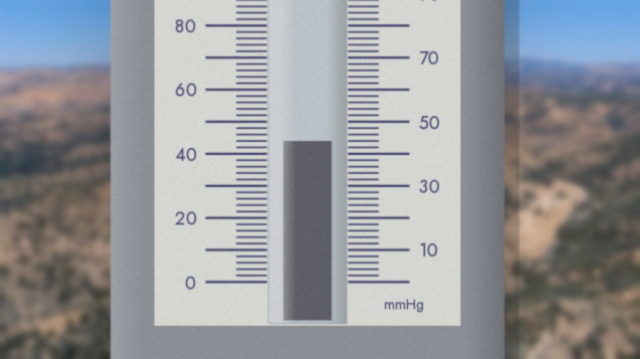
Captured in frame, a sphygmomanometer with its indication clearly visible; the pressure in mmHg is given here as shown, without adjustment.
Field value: 44 mmHg
